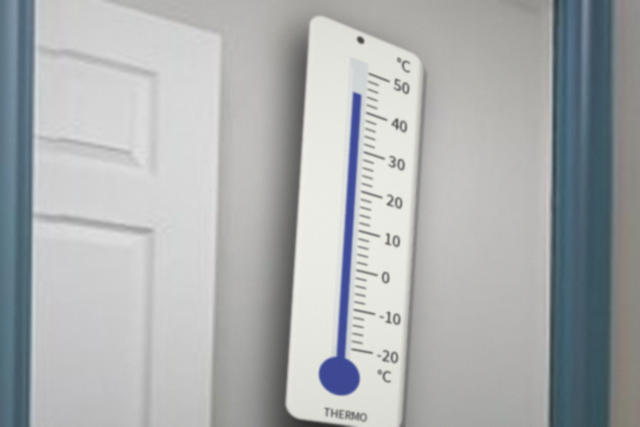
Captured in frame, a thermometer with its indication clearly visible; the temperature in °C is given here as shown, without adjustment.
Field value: 44 °C
